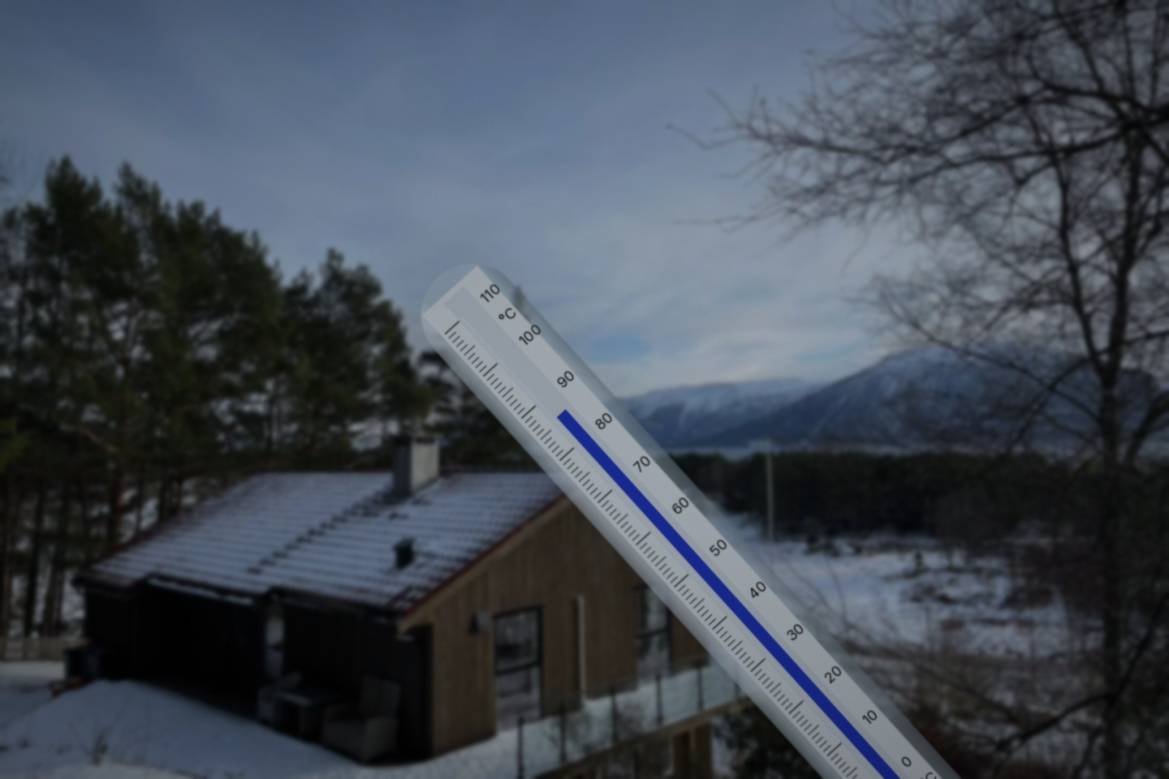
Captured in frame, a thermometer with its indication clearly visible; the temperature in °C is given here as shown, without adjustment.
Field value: 86 °C
